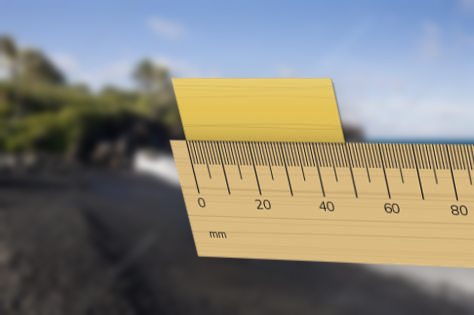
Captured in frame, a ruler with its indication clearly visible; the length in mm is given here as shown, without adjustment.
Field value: 50 mm
